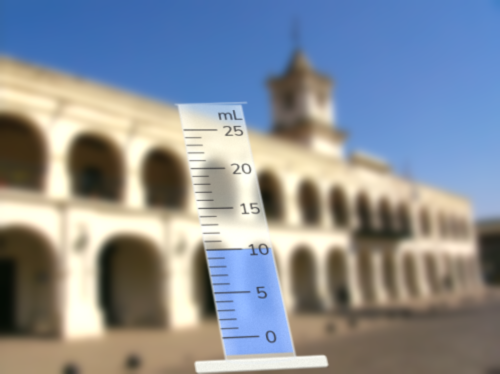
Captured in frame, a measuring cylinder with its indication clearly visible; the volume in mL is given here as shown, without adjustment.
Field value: 10 mL
